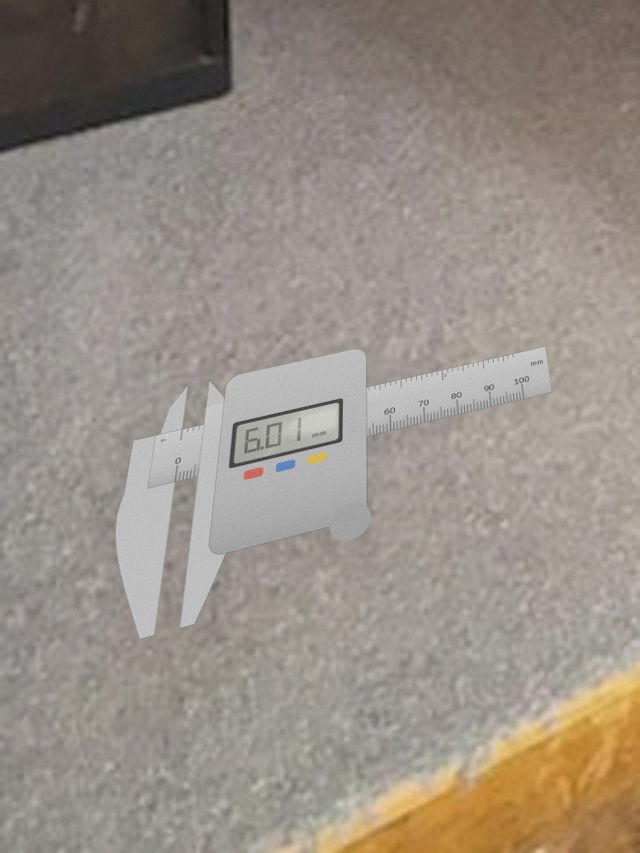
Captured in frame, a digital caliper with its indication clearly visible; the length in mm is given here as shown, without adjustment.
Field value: 6.01 mm
